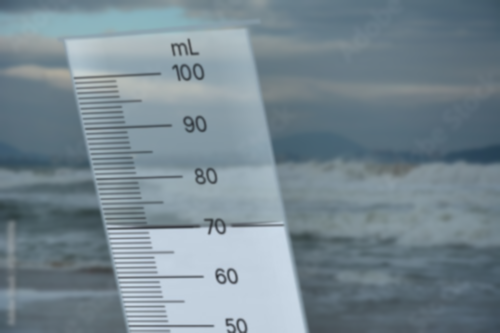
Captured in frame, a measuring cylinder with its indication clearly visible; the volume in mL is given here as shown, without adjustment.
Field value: 70 mL
